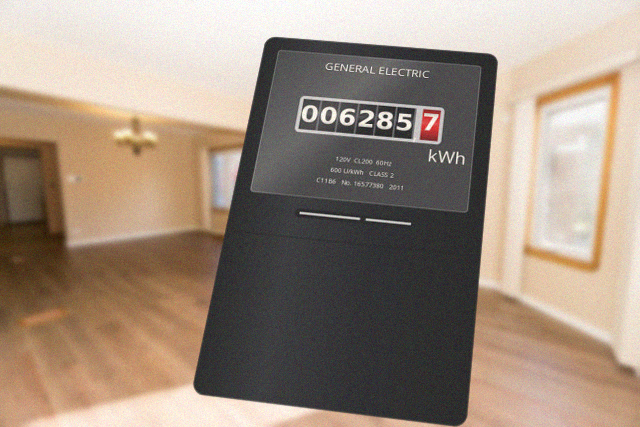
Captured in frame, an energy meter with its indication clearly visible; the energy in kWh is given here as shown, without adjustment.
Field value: 6285.7 kWh
